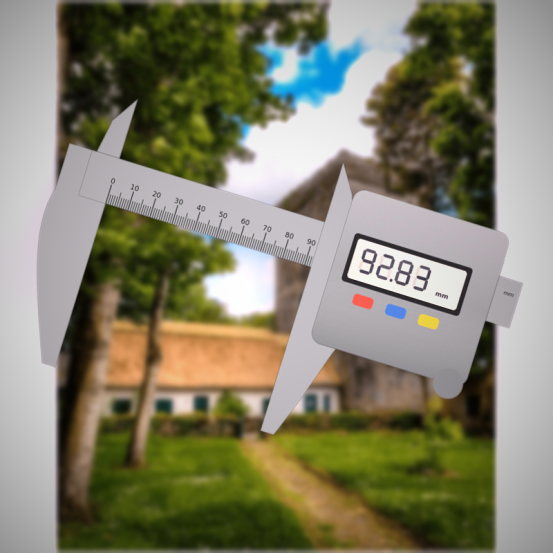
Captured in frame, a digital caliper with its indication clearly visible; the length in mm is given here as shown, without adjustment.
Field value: 92.83 mm
